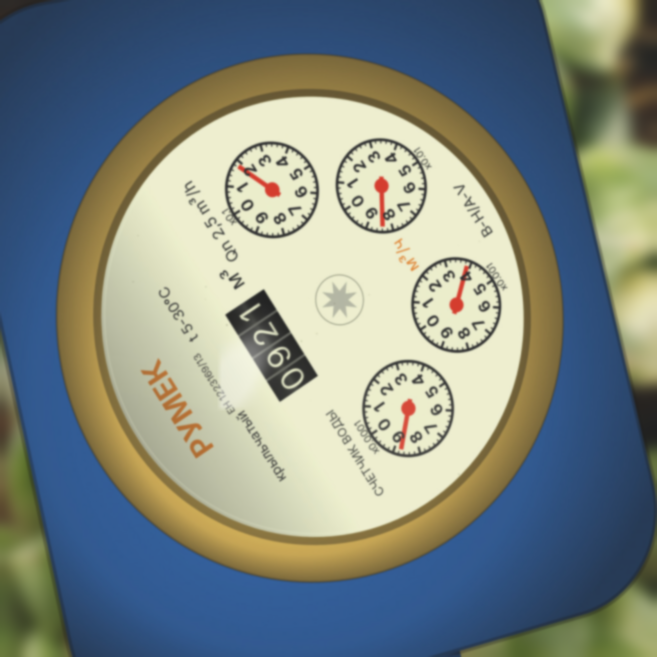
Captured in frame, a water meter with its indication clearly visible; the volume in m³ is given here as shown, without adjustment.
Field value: 921.1838 m³
